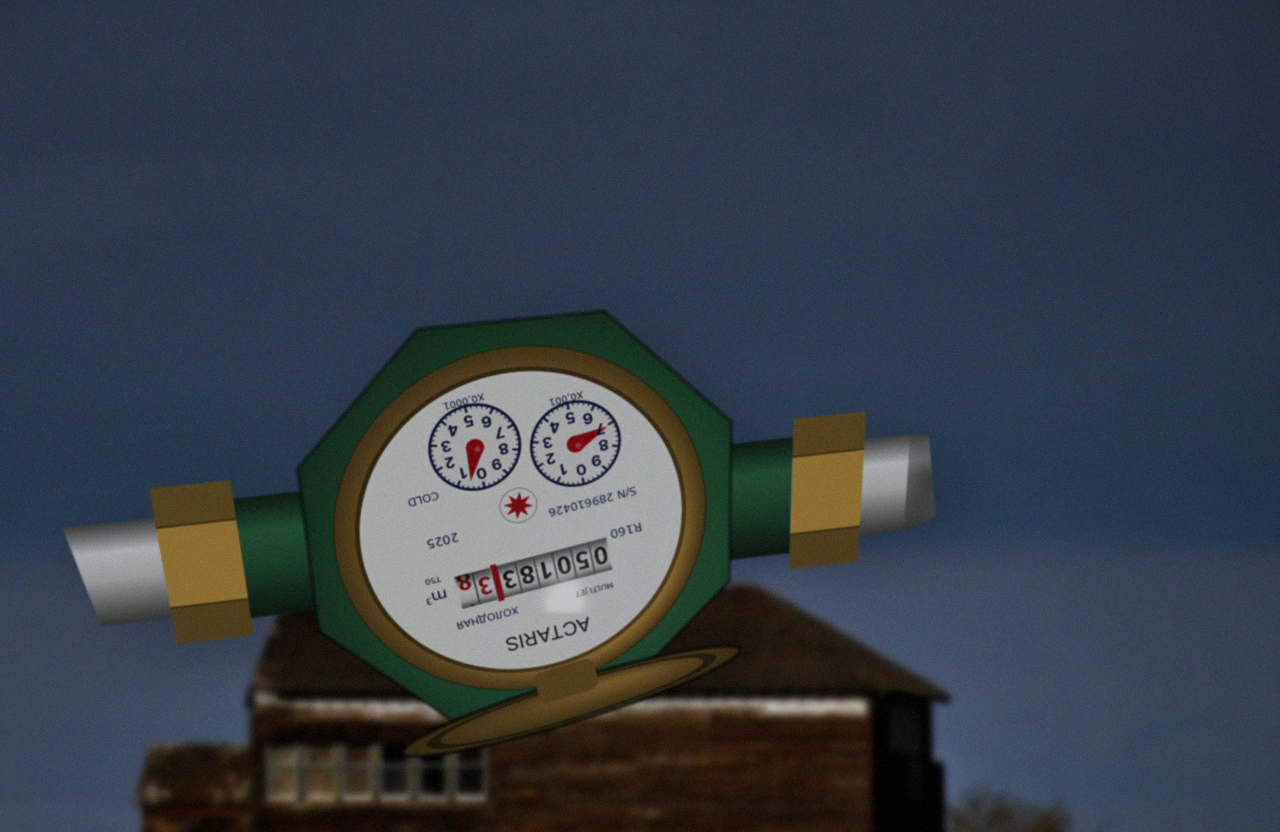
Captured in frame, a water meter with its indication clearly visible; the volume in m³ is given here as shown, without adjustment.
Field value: 50183.3770 m³
